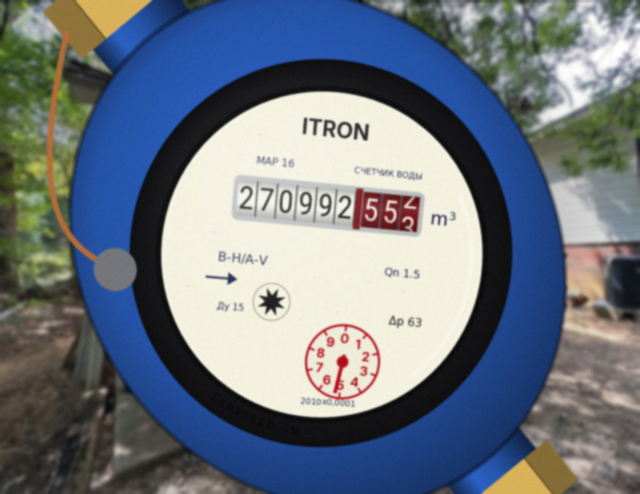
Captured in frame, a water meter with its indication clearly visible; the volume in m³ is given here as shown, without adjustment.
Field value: 270992.5525 m³
